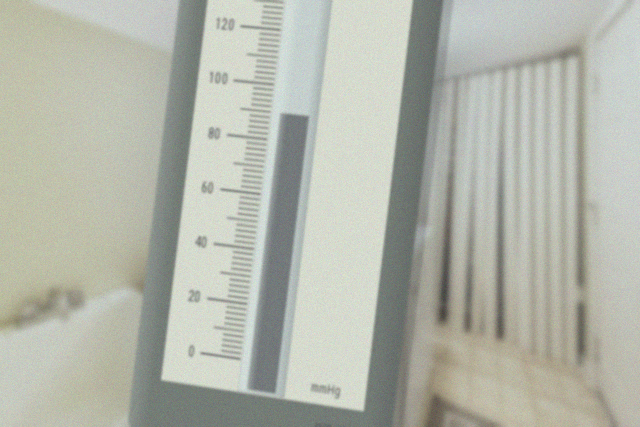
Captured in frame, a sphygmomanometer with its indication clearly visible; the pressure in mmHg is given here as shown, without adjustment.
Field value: 90 mmHg
